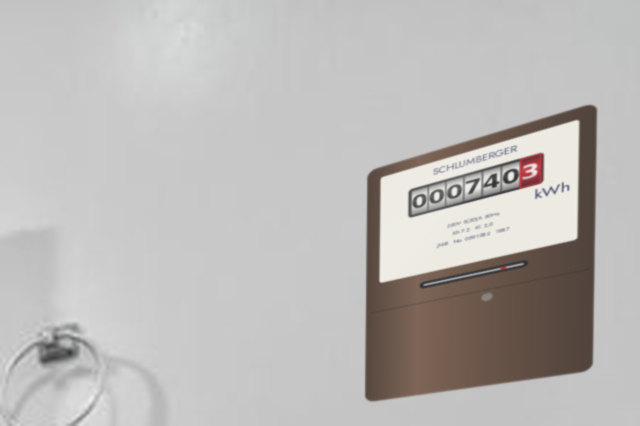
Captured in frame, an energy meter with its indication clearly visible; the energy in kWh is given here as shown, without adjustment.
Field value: 740.3 kWh
